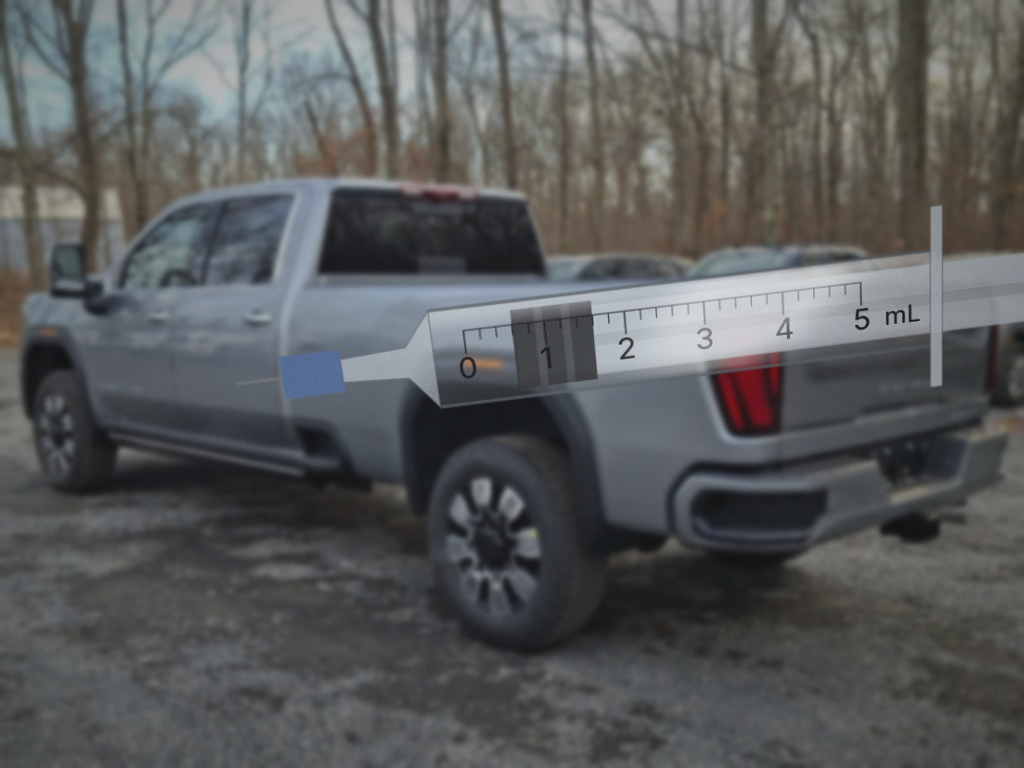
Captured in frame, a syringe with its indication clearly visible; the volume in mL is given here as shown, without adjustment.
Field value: 0.6 mL
